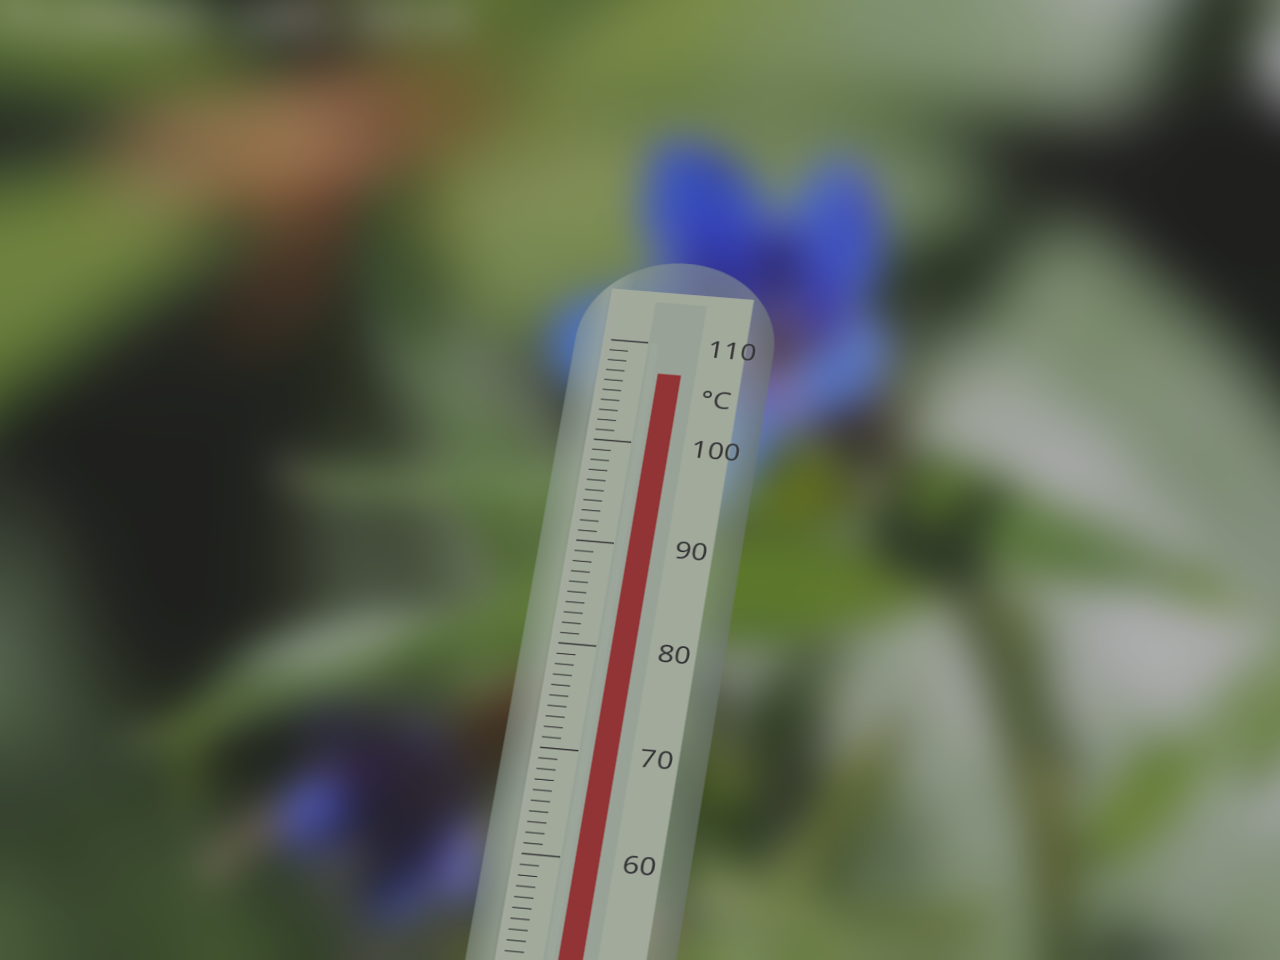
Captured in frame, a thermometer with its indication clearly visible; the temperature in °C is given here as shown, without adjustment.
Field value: 107 °C
